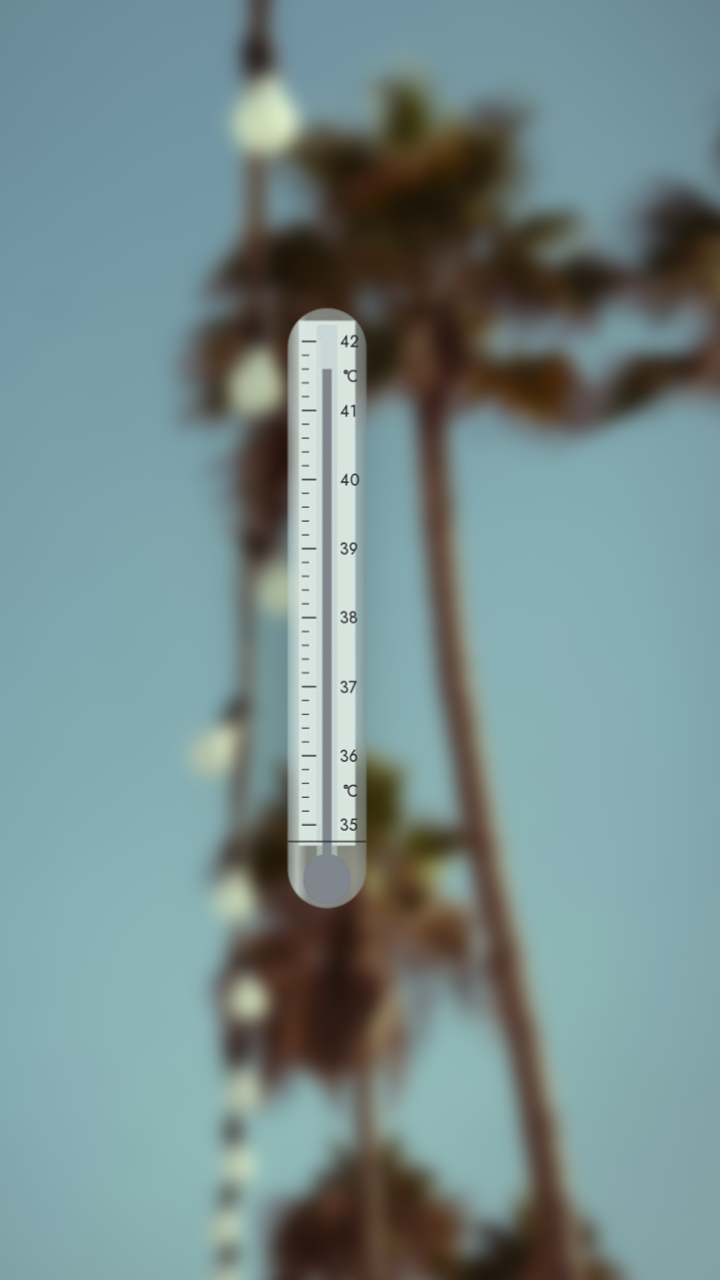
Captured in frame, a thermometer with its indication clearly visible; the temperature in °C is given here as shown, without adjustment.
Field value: 41.6 °C
